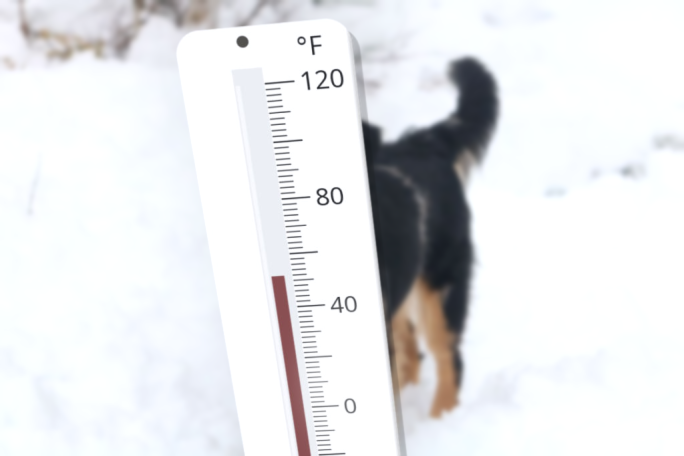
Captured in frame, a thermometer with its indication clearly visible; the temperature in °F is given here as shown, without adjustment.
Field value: 52 °F
